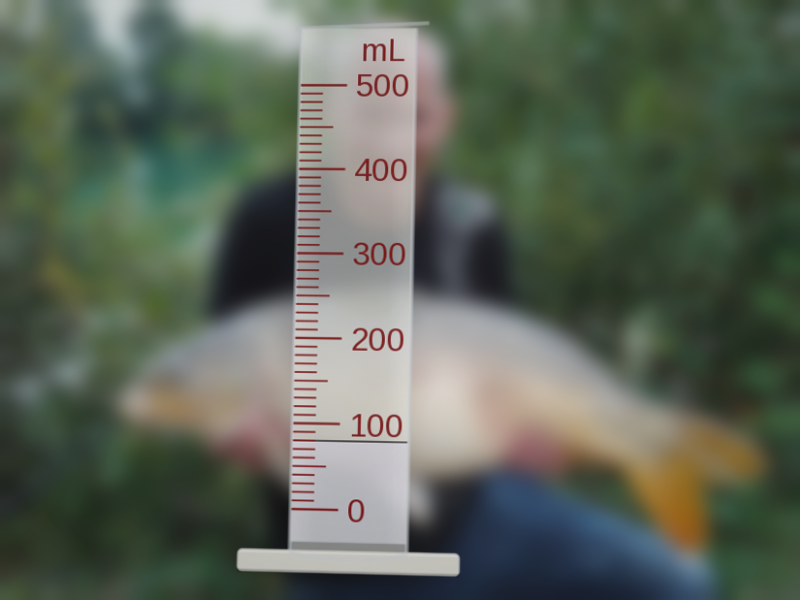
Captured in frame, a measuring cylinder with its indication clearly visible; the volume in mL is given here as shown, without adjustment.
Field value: 80 mL
